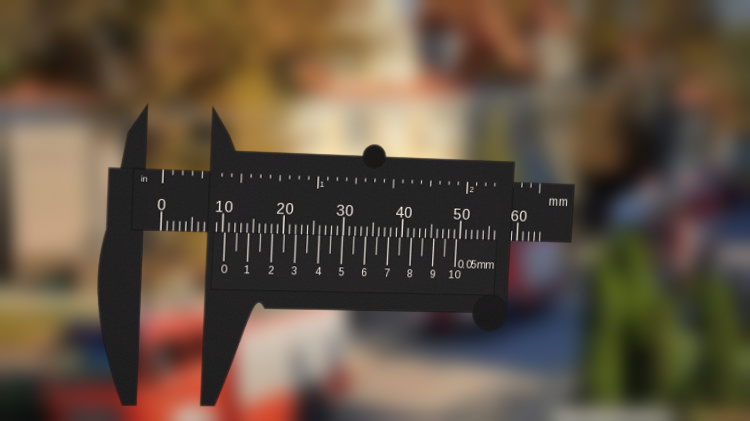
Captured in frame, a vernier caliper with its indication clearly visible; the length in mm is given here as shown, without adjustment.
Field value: 10.4 mm
